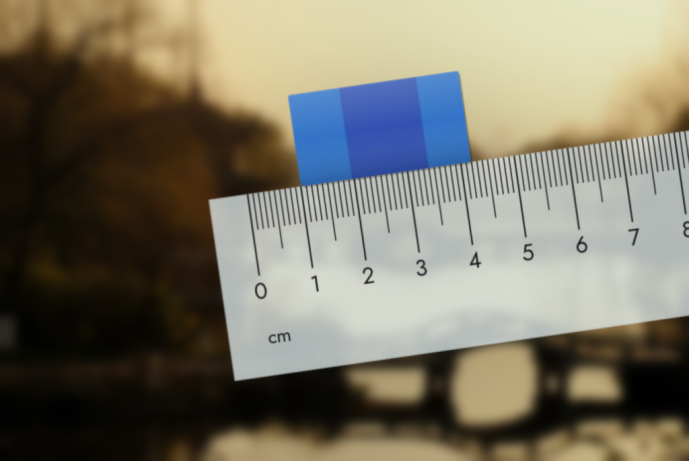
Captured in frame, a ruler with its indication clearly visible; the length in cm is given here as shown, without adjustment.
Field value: 3.2 cm
